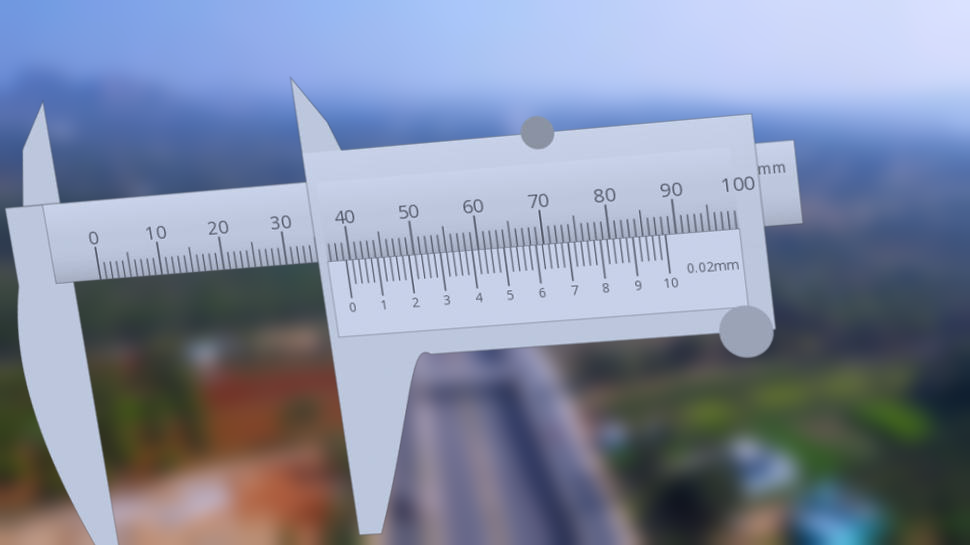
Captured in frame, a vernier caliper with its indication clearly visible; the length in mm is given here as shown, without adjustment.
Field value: 39.4 mm
